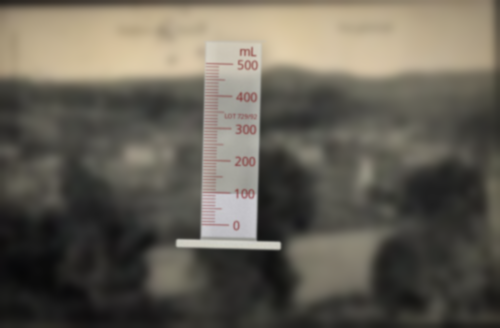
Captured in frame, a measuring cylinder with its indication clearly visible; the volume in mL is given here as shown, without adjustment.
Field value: 100 mL
